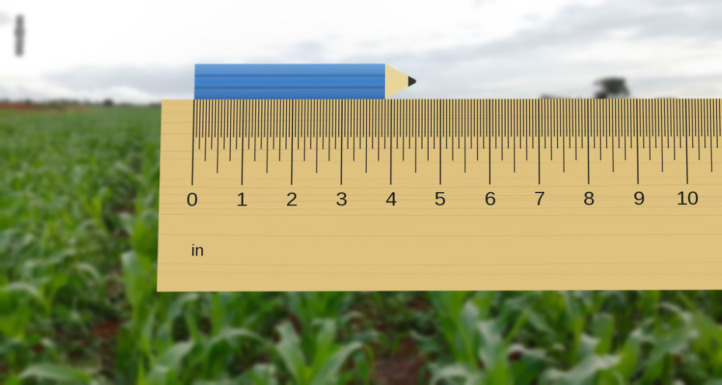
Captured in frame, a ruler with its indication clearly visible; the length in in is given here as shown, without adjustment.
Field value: 4.5 in
